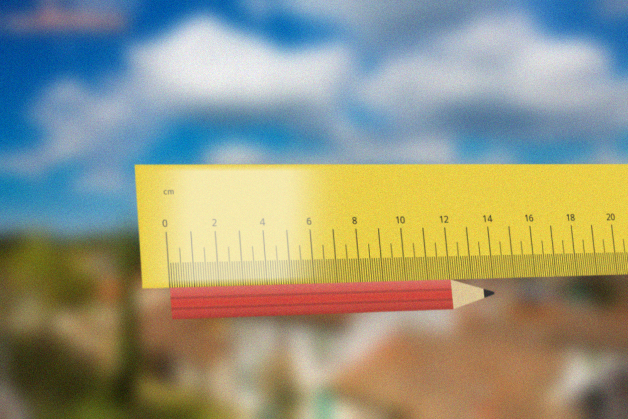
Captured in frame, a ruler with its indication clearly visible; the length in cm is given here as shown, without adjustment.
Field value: 14 cm
